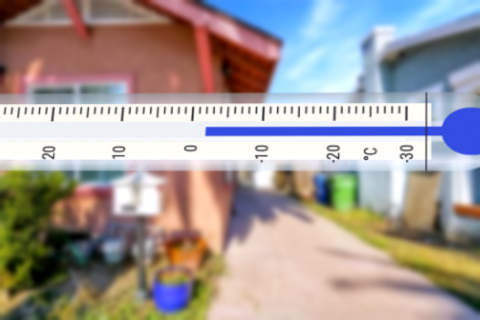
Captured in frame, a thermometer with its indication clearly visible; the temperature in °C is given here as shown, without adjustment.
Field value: -2 °C
